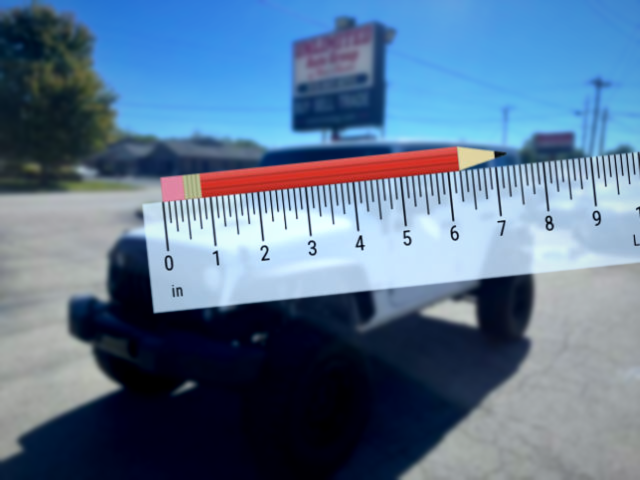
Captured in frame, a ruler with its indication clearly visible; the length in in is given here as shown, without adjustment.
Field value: 7.25 in
